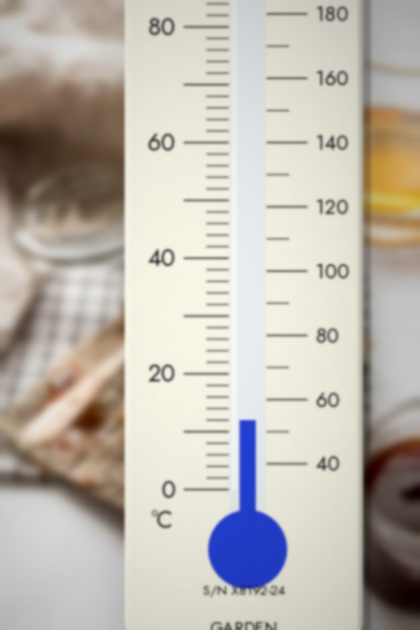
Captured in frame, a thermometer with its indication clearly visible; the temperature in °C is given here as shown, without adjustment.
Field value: 12 °C
